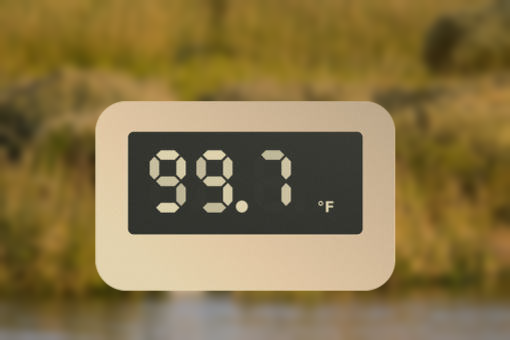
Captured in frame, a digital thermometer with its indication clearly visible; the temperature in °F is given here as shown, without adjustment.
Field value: 99.7 °F
